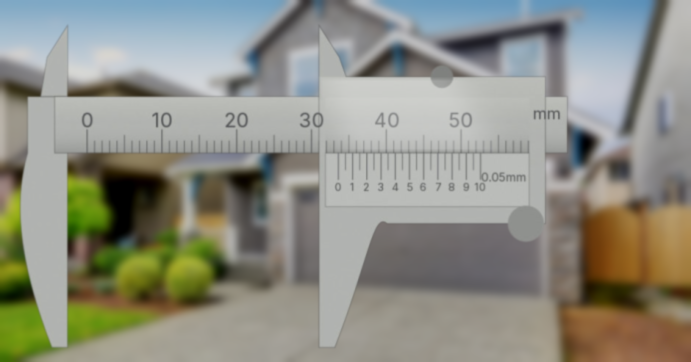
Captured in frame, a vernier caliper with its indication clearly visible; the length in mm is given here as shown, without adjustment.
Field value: 33.6 mm
